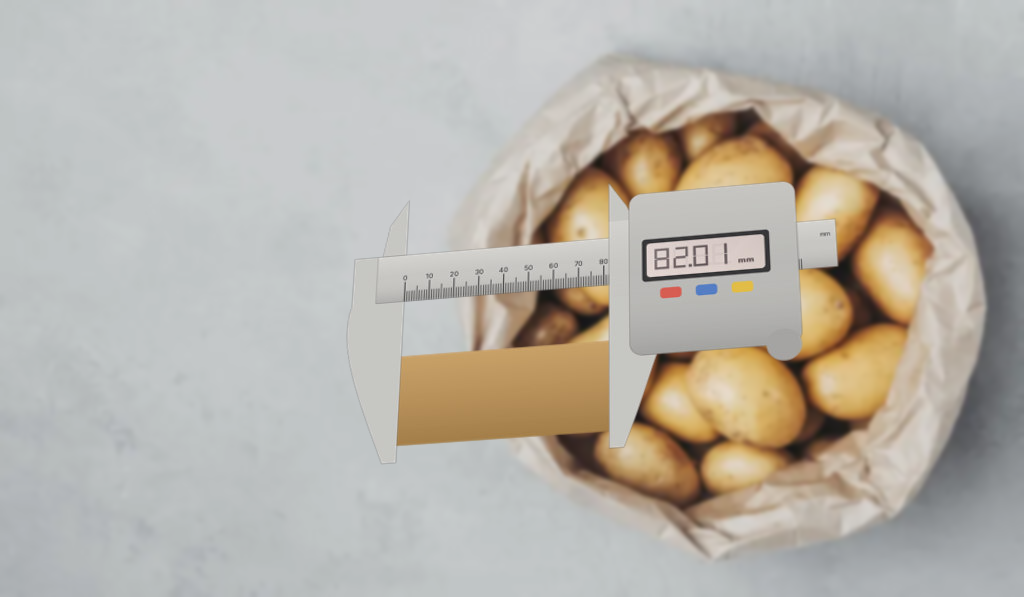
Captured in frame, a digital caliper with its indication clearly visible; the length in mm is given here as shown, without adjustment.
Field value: 82.01 mm
